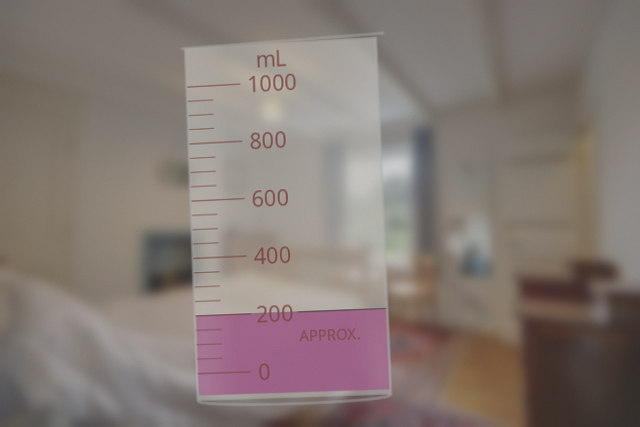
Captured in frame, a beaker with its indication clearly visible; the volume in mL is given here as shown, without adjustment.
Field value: 200 mL
